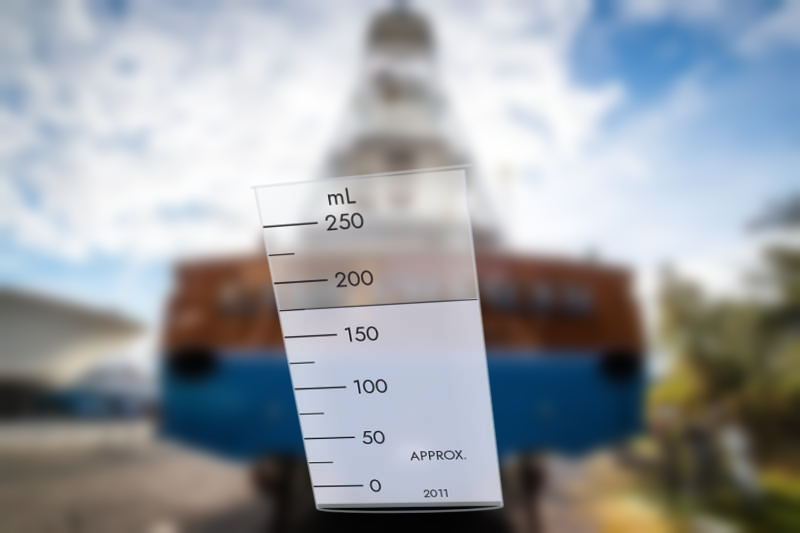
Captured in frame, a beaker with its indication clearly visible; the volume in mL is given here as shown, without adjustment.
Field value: 175 mL
